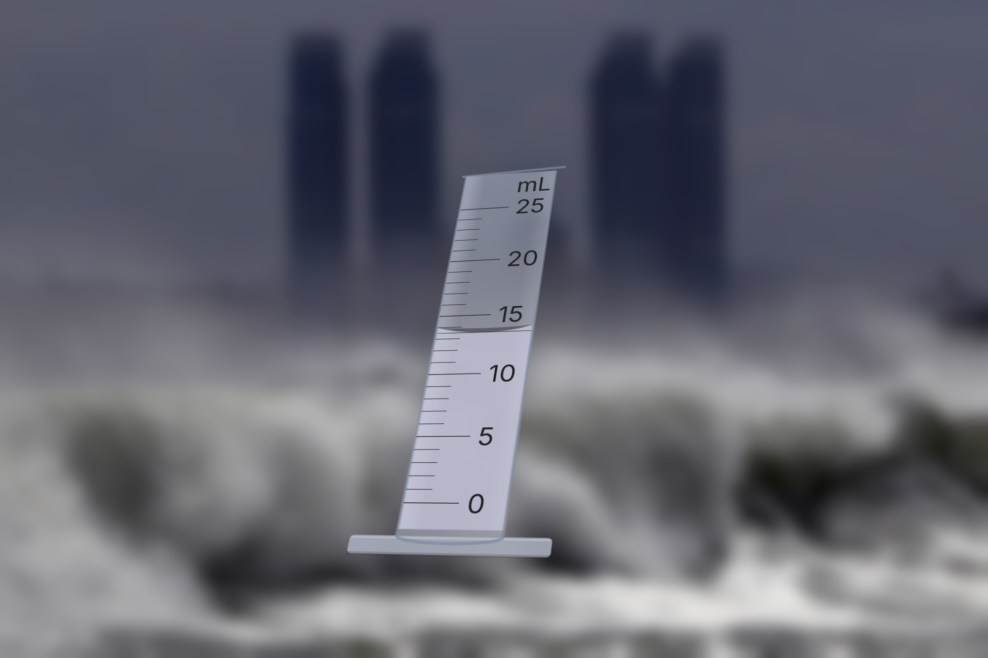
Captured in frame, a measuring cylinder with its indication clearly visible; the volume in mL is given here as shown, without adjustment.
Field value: 13.5 mL
